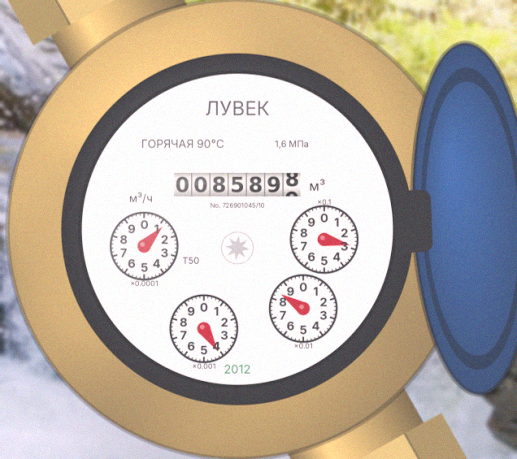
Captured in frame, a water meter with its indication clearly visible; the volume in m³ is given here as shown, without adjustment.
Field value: 85898.2841 m³
